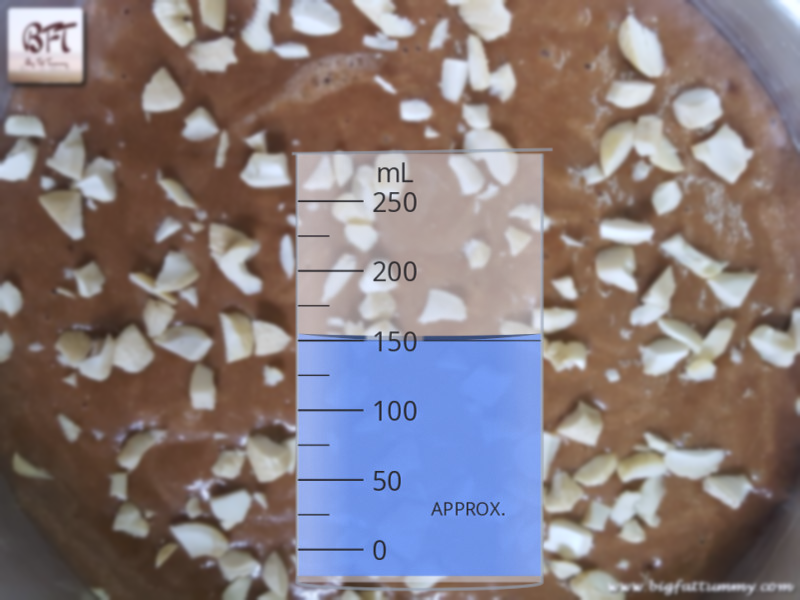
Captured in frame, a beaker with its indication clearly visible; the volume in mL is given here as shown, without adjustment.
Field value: 150 mL
